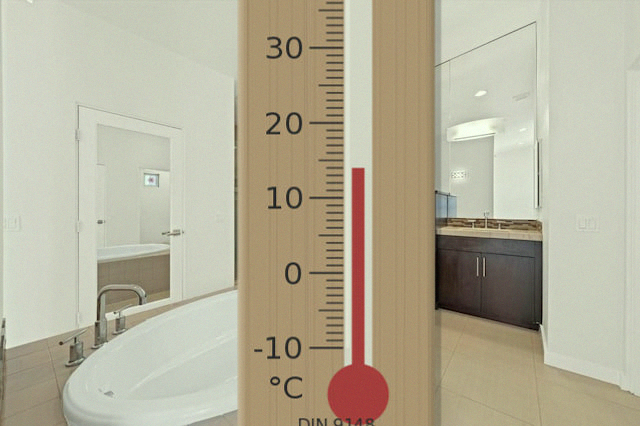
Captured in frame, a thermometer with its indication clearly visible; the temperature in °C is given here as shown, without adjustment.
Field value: 14 °C
